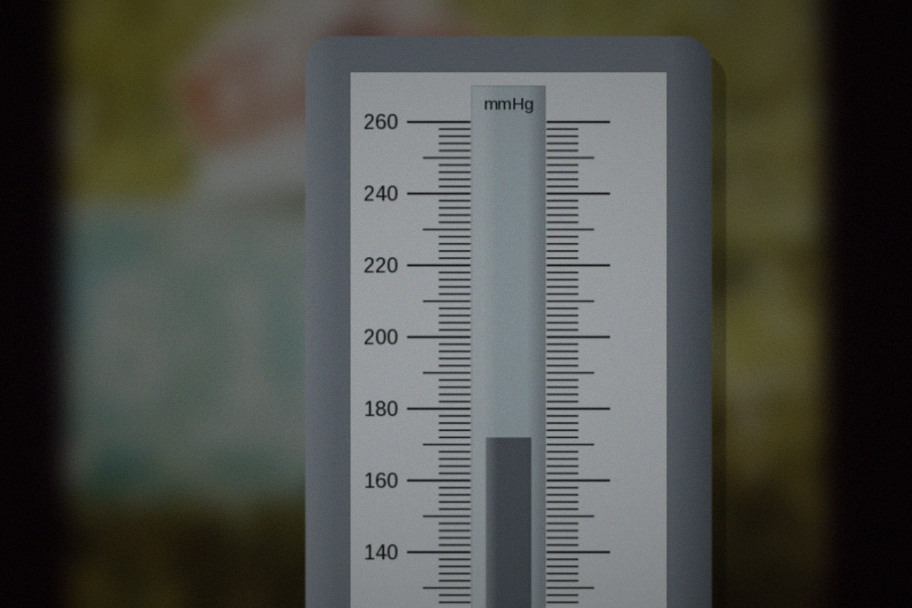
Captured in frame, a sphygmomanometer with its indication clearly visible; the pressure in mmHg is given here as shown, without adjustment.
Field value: 172 mmHg
